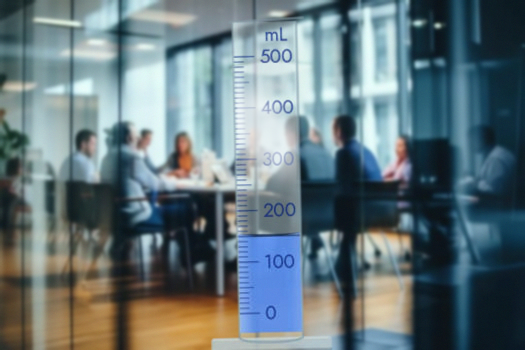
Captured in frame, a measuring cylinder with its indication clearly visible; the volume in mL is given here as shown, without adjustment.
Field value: 150 mL
